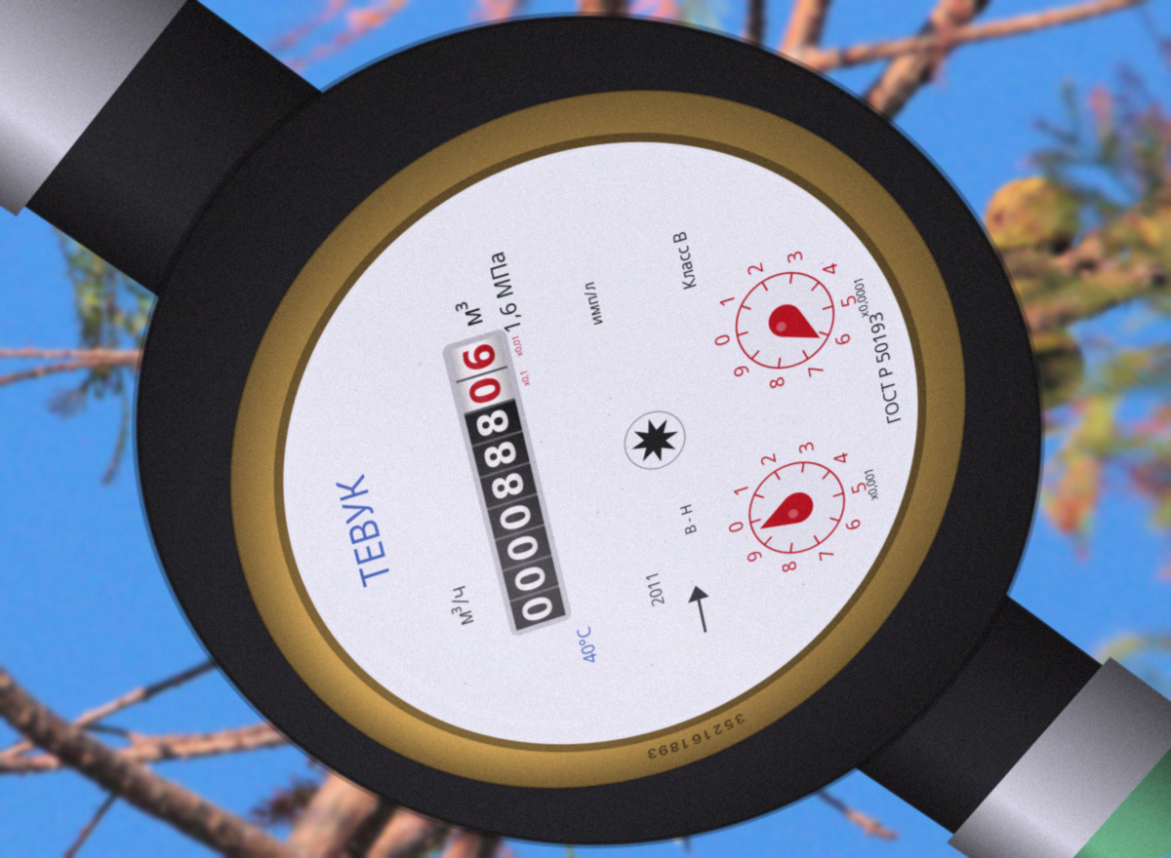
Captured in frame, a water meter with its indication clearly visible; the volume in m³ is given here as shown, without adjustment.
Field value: 888.0596 m³
